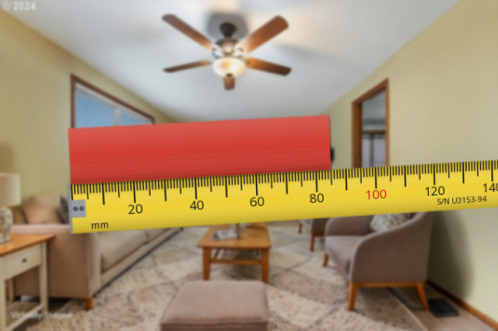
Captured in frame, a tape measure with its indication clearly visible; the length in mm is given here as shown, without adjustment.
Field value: 85 mm
